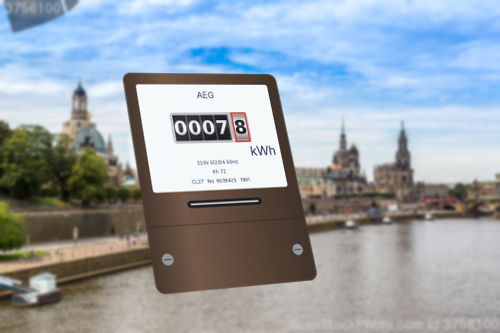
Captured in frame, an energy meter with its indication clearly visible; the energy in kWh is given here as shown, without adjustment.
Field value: 7.8 kWh
